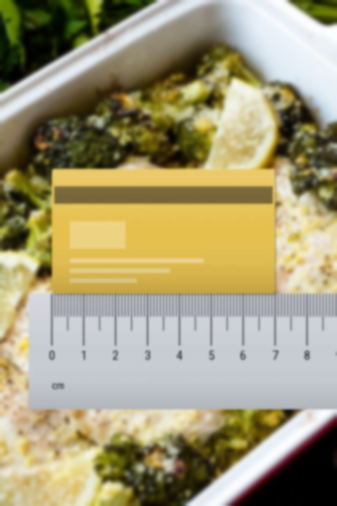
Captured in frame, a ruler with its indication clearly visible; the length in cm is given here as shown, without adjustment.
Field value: 7 cm
